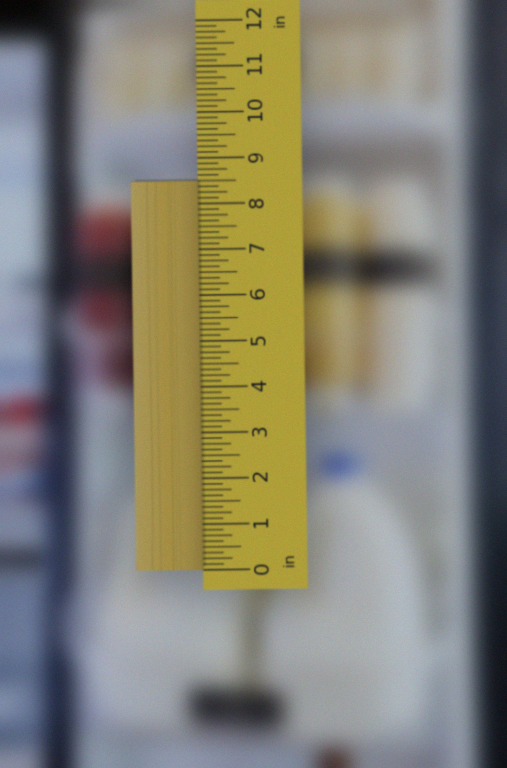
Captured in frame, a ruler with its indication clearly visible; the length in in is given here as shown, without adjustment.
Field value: 8.5 in
